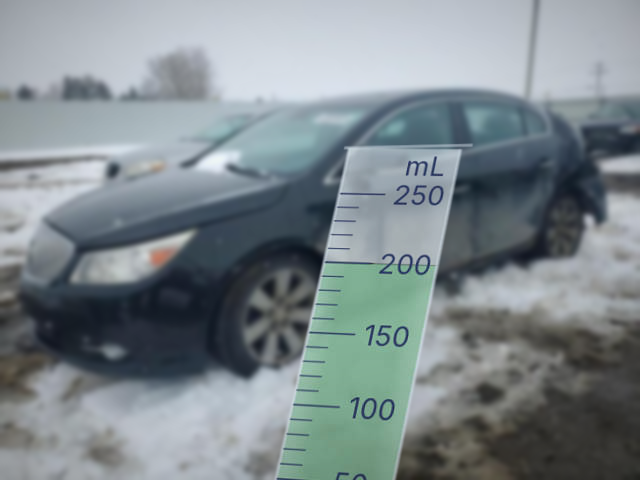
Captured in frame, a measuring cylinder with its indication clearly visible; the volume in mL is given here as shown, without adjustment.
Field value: 200 mL
